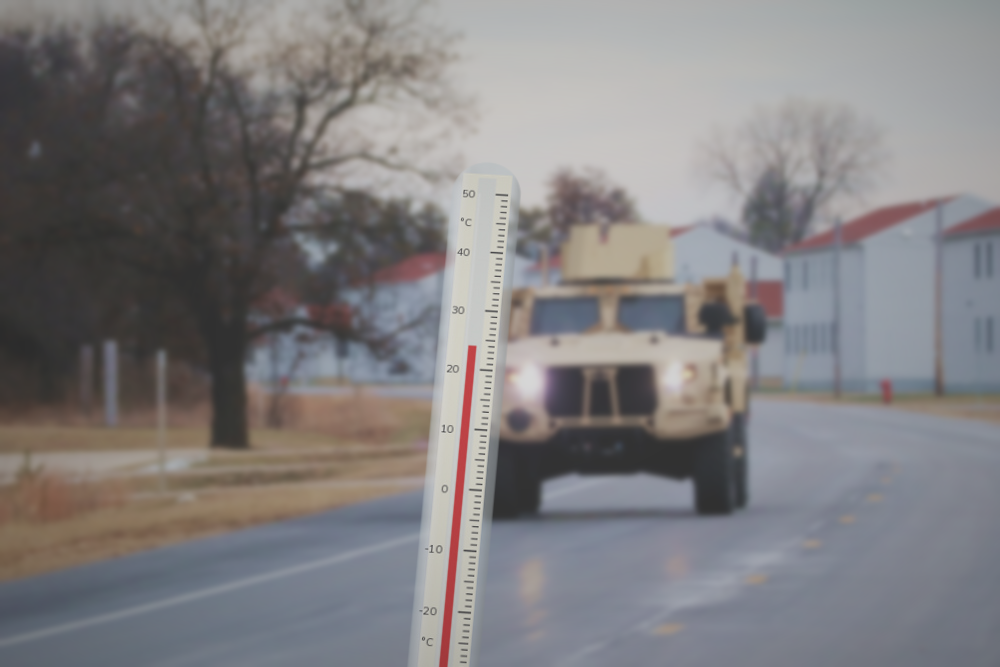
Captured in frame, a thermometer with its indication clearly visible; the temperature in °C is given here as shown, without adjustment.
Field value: 24 °C
